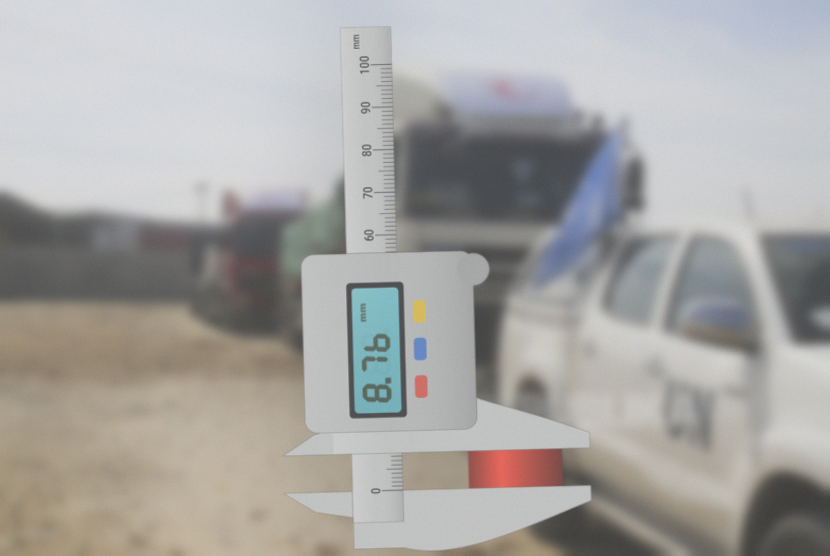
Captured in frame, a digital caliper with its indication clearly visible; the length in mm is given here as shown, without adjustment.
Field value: 8.76 mm
